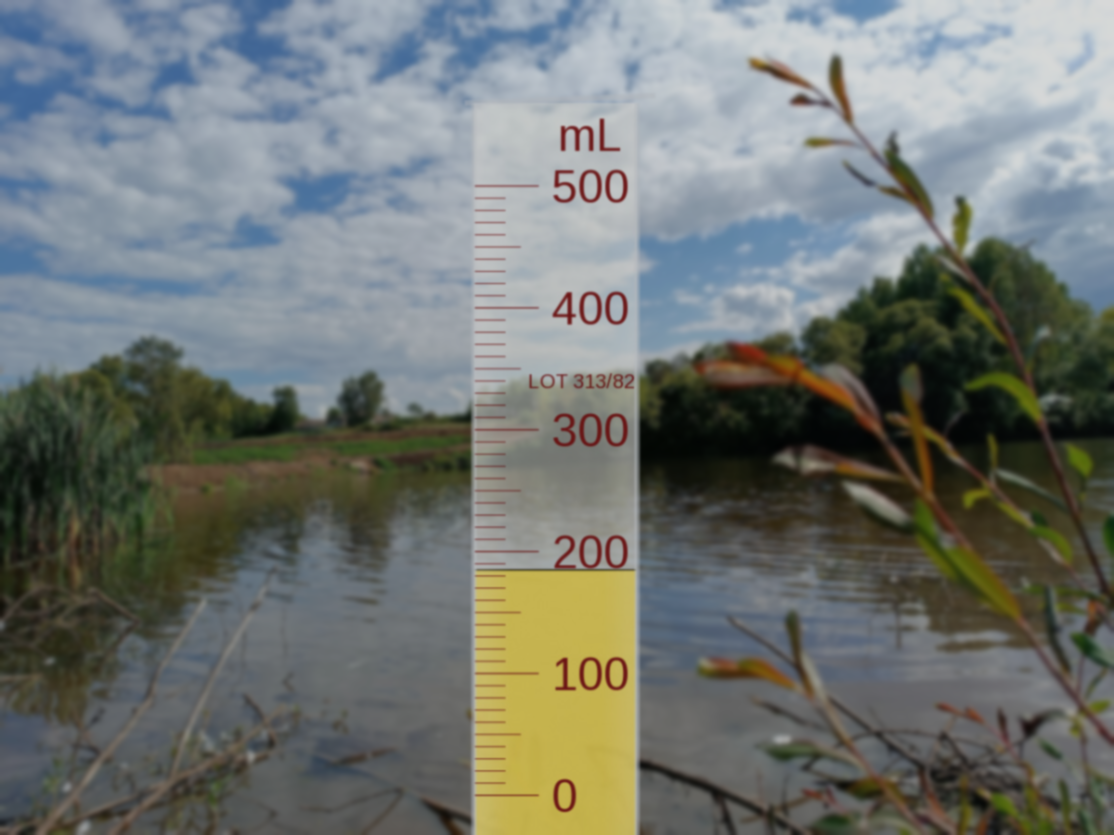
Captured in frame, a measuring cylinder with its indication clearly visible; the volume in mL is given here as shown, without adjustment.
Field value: 185 mL
